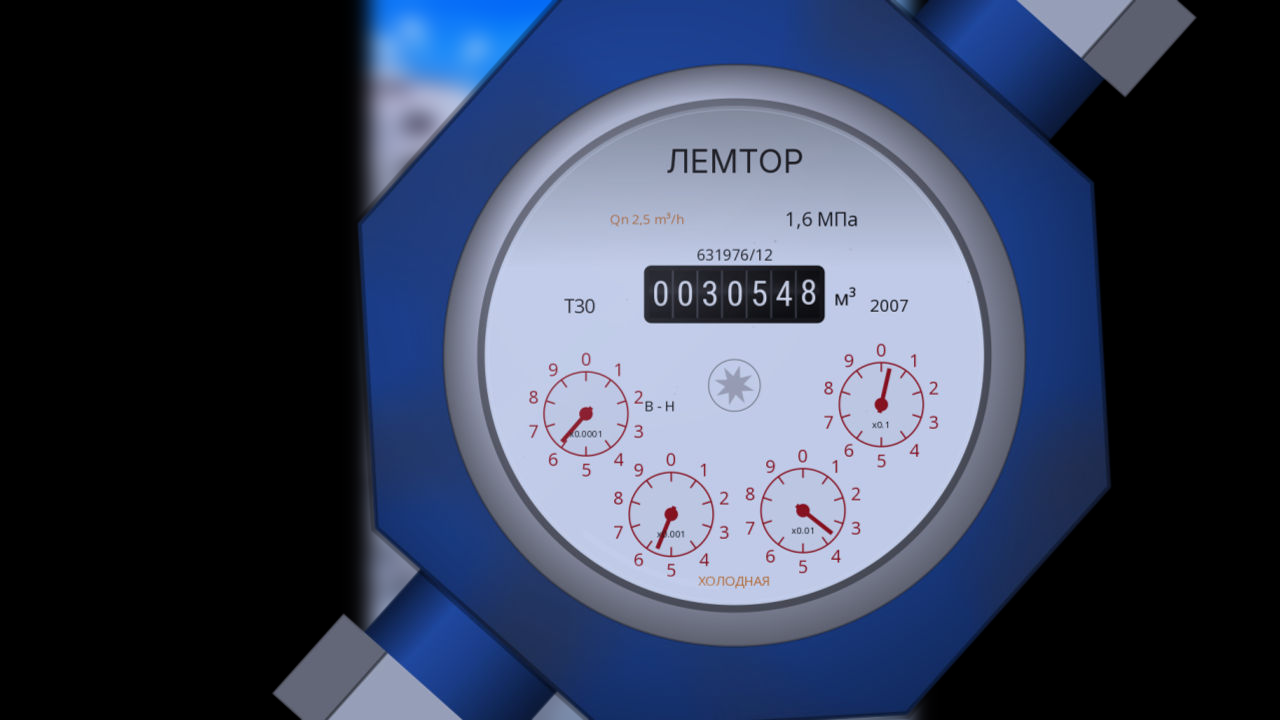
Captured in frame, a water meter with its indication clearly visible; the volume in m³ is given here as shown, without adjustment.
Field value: 30548.0356 m³
